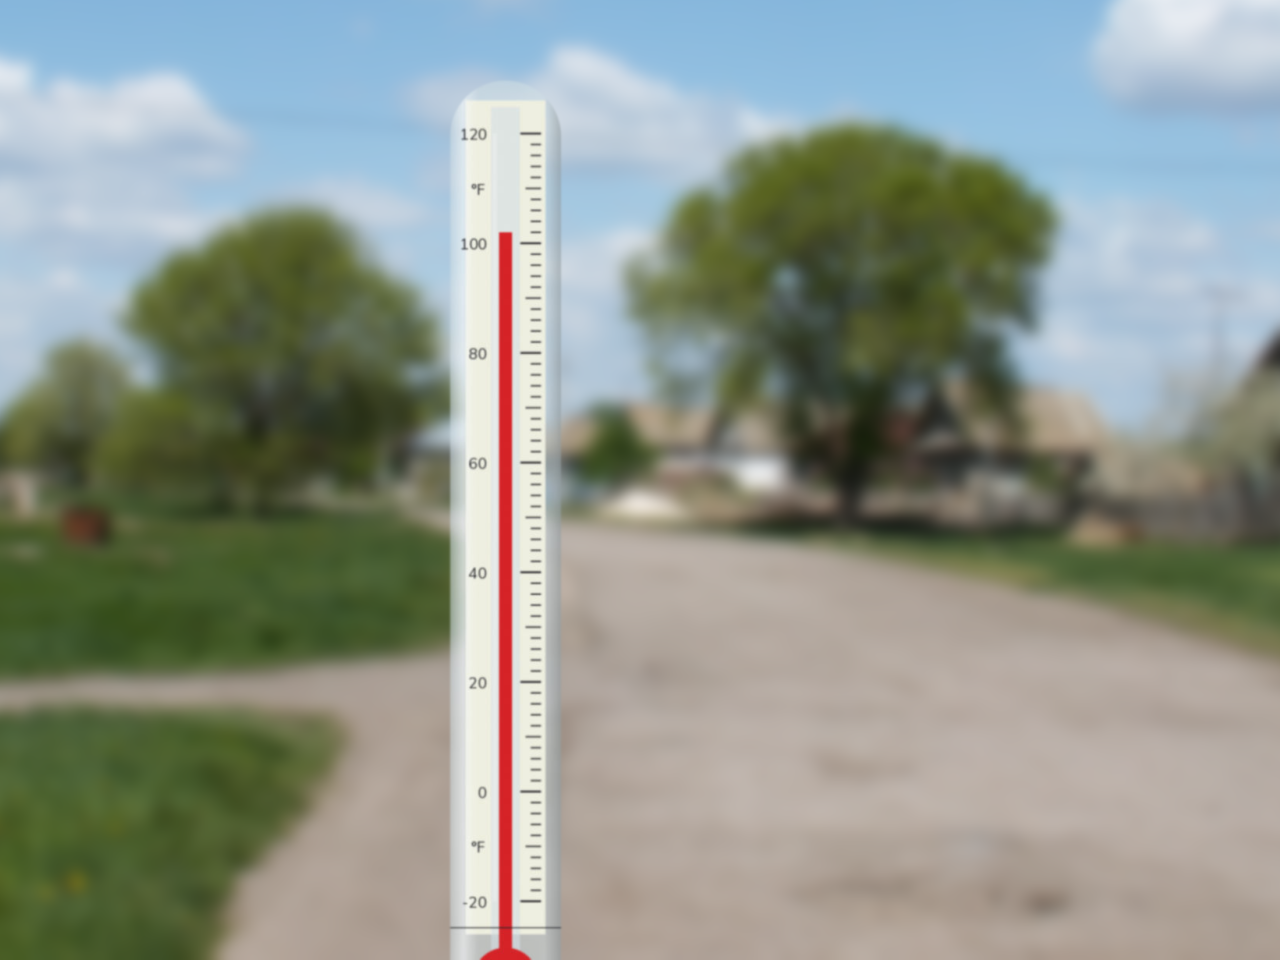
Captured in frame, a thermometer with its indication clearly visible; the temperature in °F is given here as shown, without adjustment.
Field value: 102 °F
